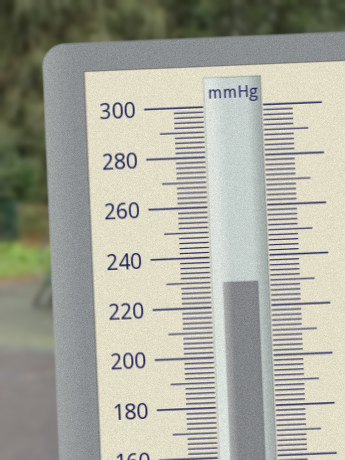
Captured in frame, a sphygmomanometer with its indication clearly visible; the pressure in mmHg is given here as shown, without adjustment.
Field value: 230 mmHg
